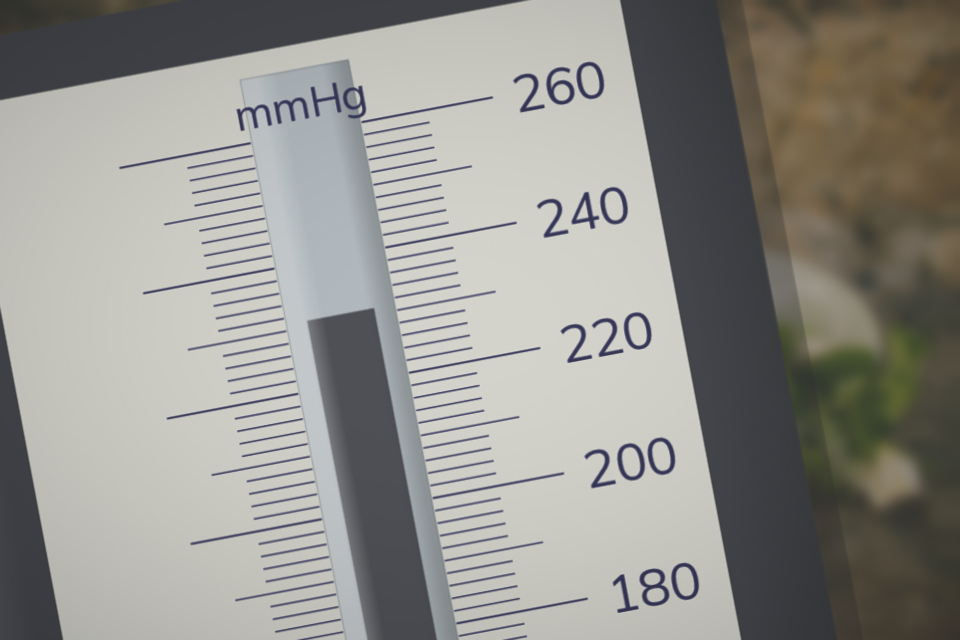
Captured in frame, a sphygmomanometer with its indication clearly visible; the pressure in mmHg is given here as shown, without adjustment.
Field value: 231 mmHg
